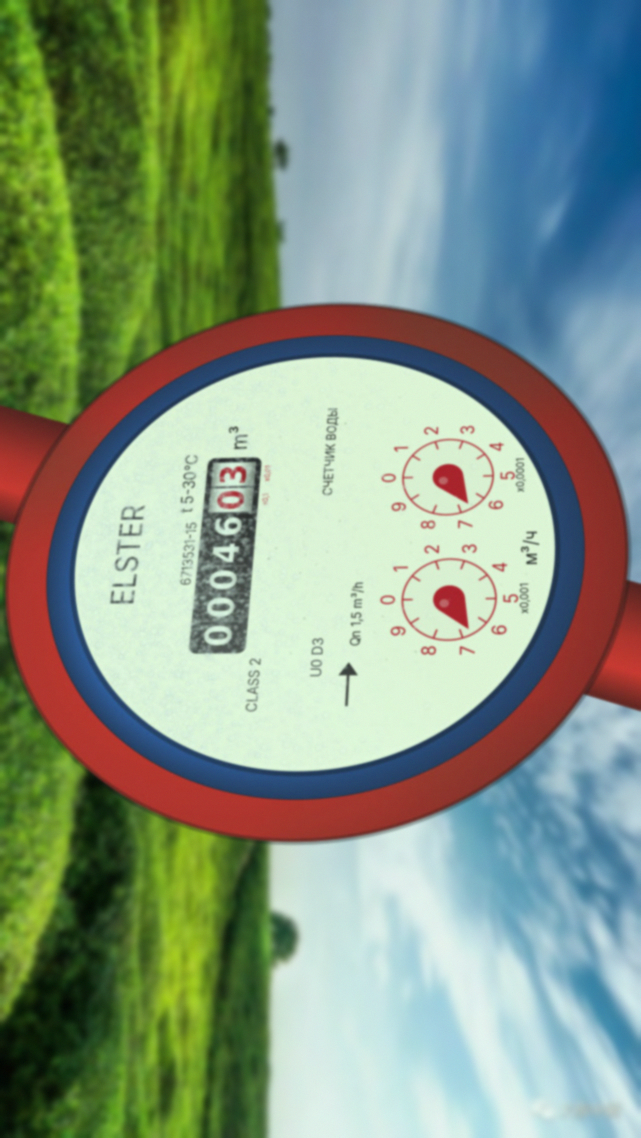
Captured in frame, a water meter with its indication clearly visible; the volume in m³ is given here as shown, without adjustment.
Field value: 46.0366 m³
